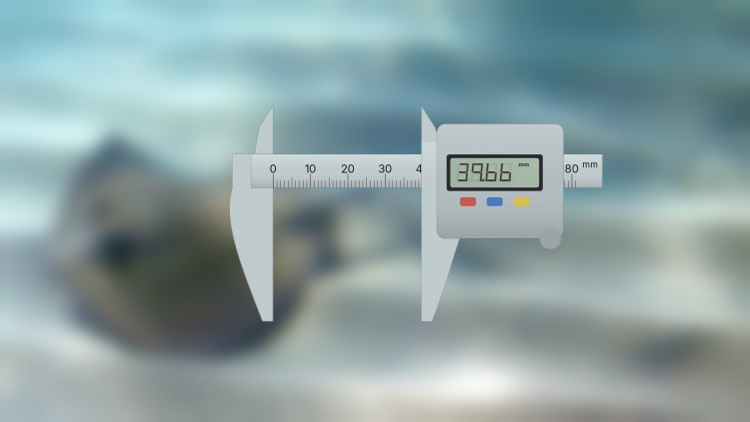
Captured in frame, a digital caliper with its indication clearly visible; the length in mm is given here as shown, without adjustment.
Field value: 39.66 mm
